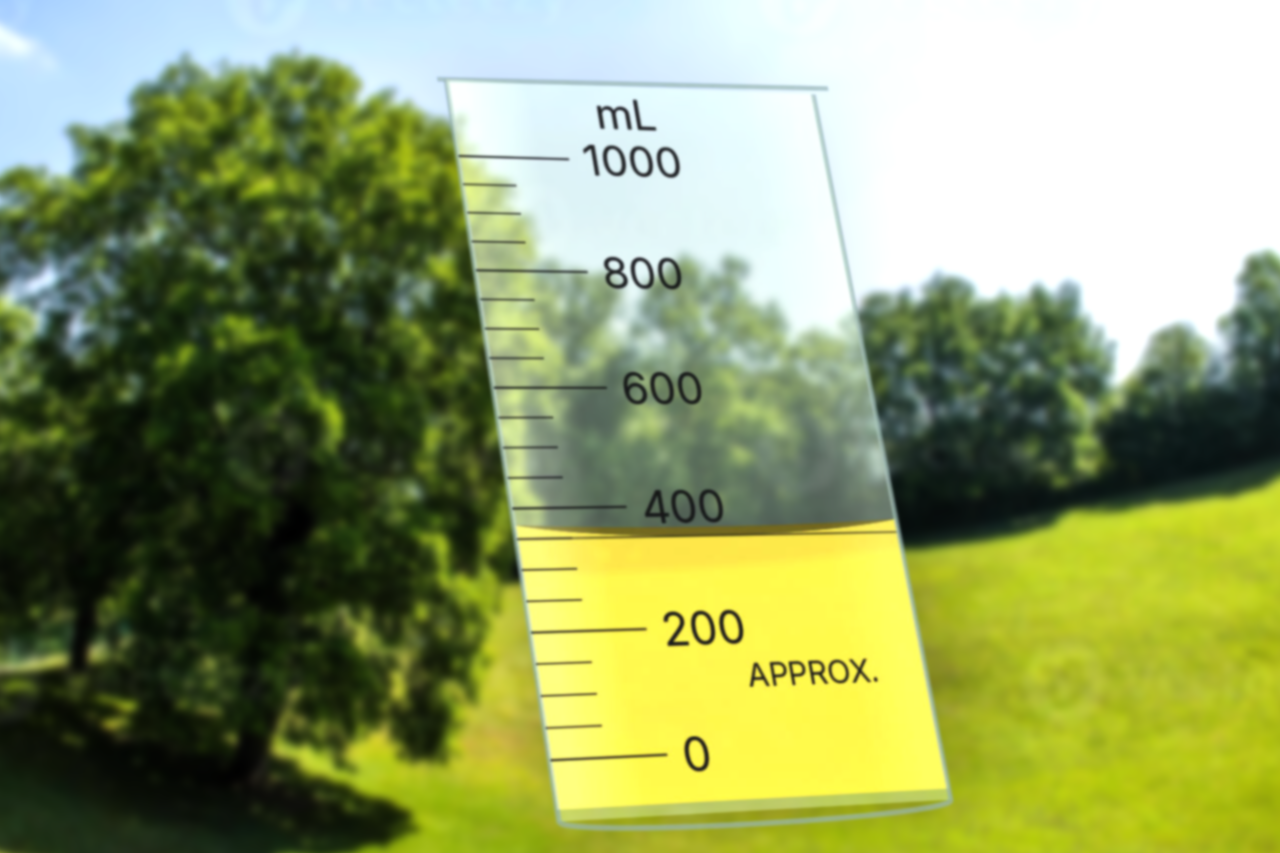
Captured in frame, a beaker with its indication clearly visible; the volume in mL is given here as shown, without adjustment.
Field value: 350 mL
